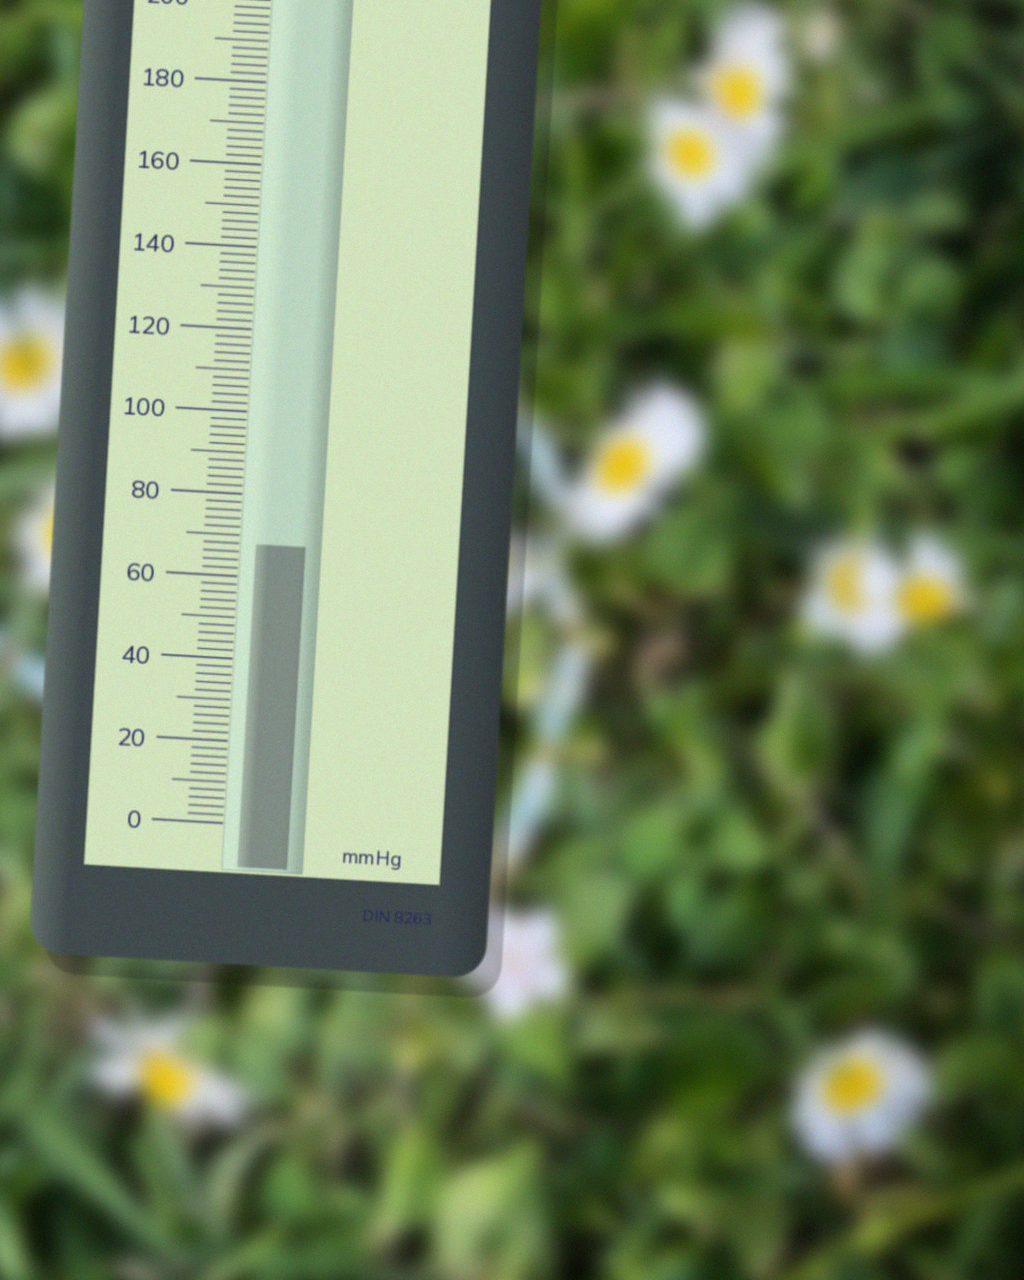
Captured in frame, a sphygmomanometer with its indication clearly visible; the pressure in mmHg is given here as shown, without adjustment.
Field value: 68 mmHg
